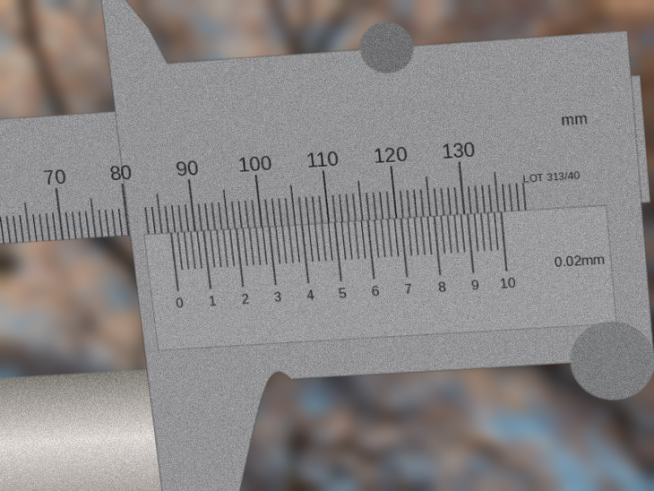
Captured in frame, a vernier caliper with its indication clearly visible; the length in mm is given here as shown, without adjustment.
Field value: 86.4 mm
